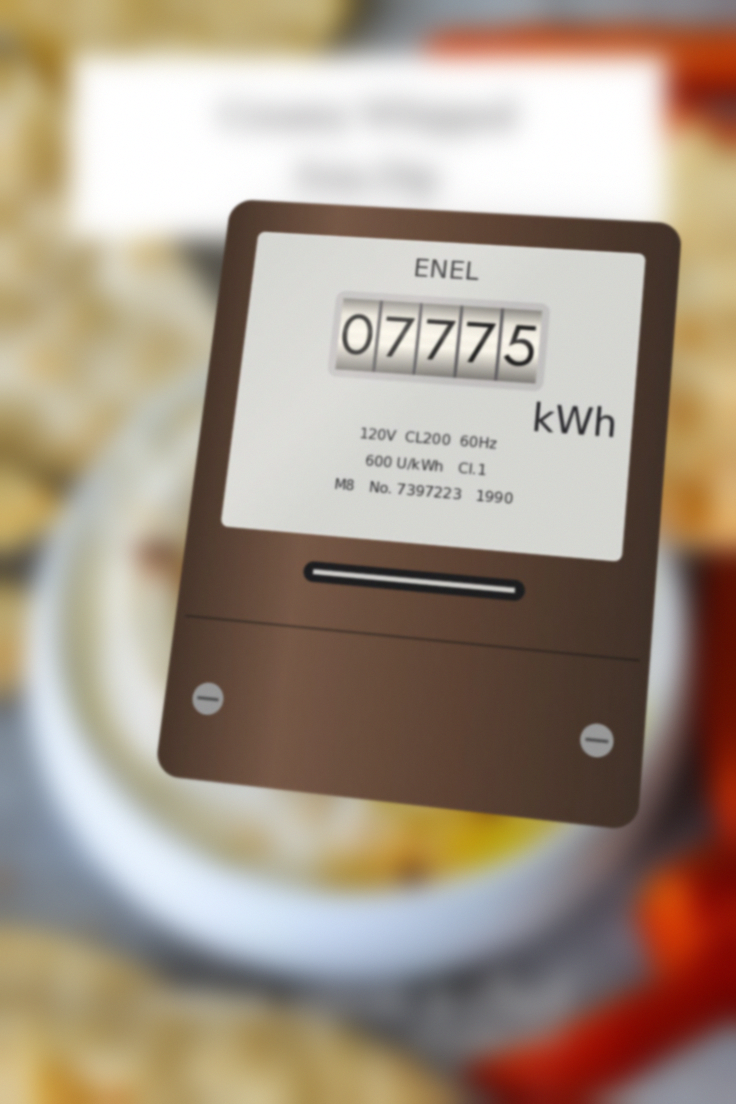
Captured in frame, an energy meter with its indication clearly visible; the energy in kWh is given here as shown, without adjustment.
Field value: 7775 kWh
